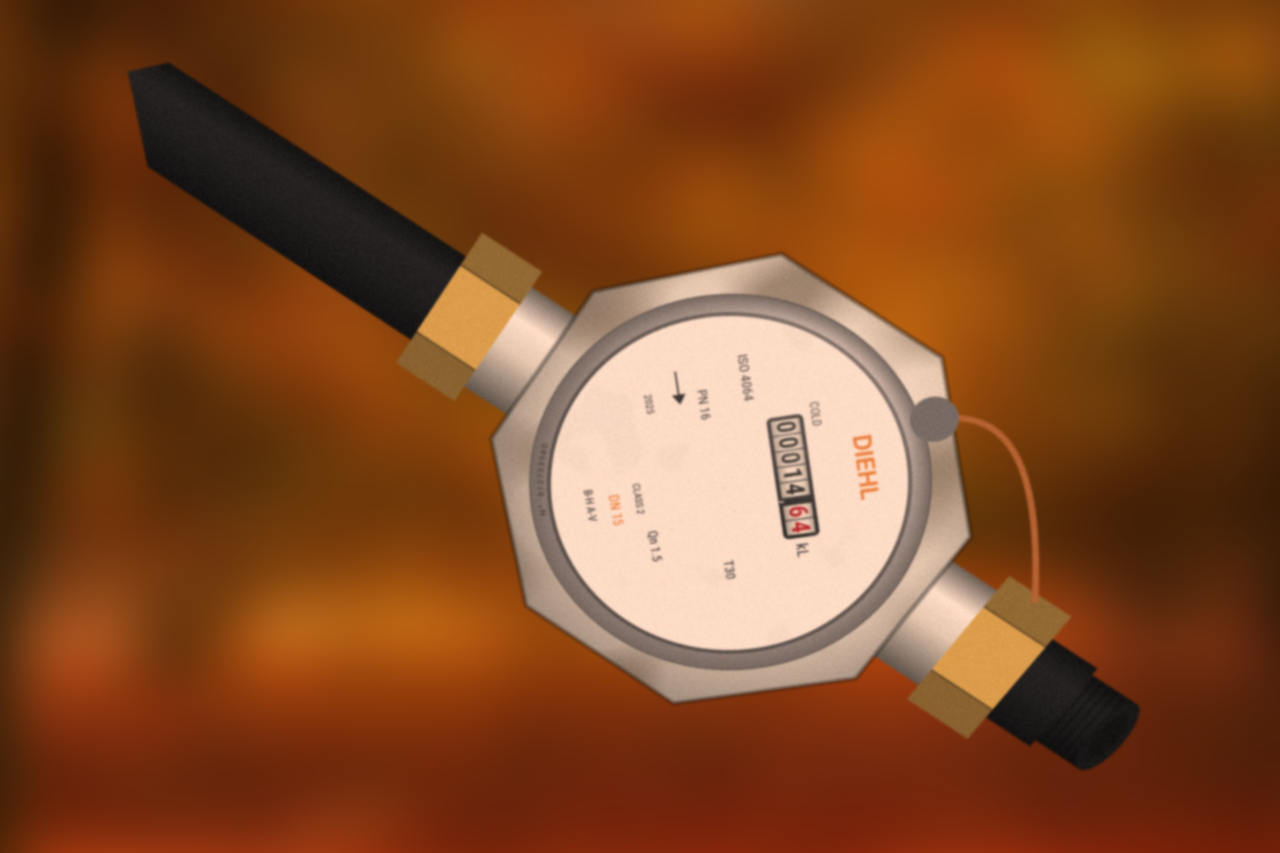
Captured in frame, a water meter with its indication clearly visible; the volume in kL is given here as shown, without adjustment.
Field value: 14.64 kL
